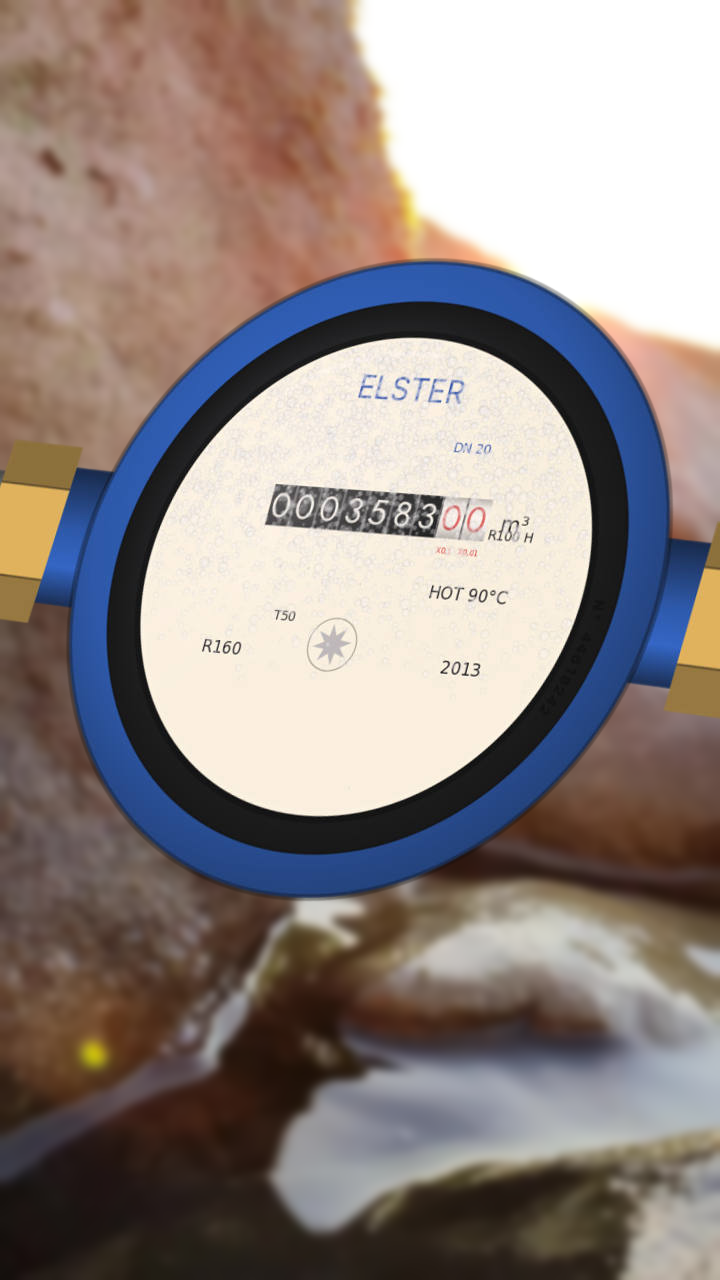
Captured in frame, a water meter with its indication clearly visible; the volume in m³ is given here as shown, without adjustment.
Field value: 3583.00 m³
